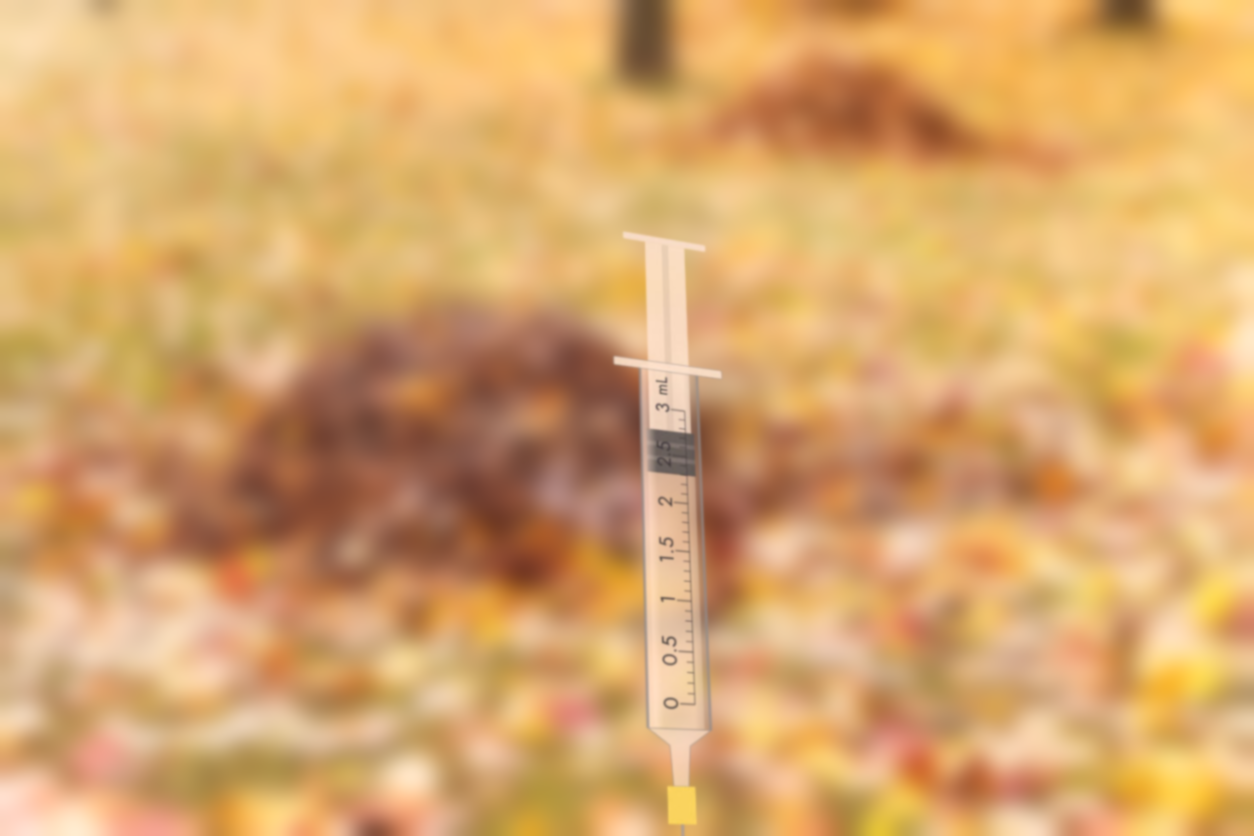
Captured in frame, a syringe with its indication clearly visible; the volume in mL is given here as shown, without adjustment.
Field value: 2.3 mL
